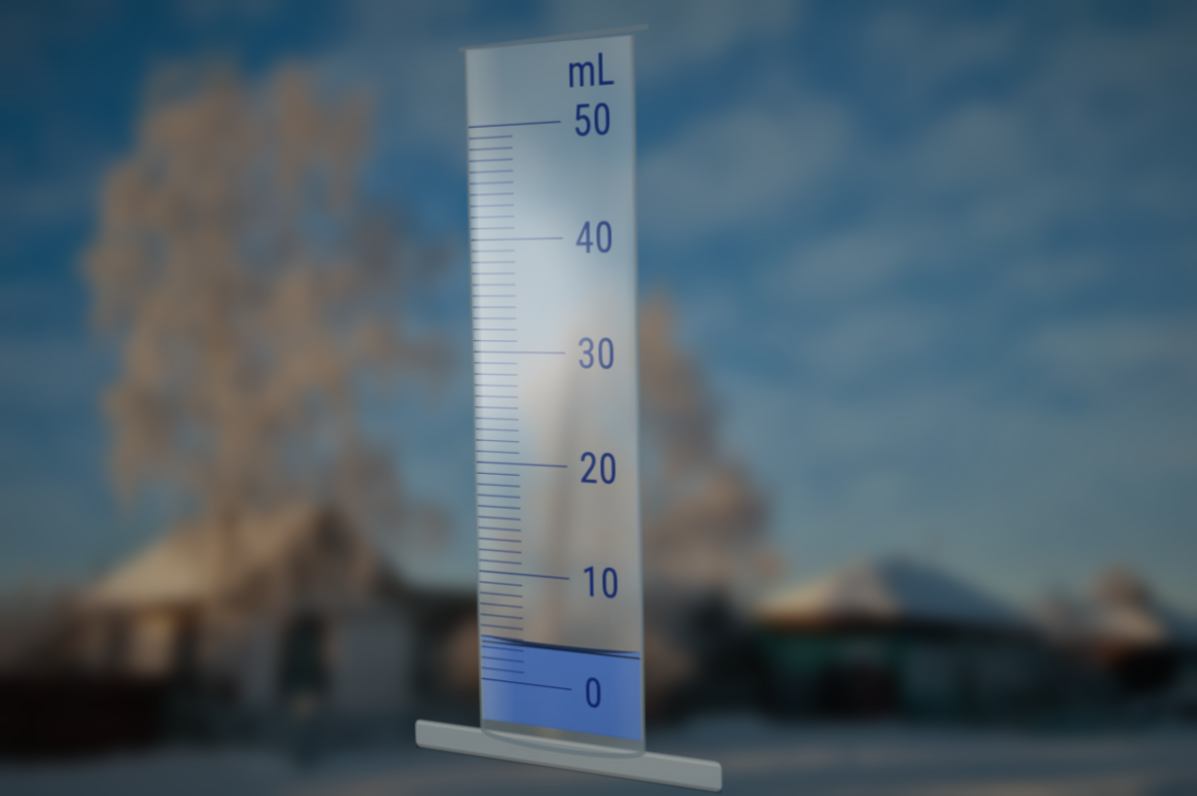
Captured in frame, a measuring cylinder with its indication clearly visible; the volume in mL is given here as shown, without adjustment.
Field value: 3.5 mL
